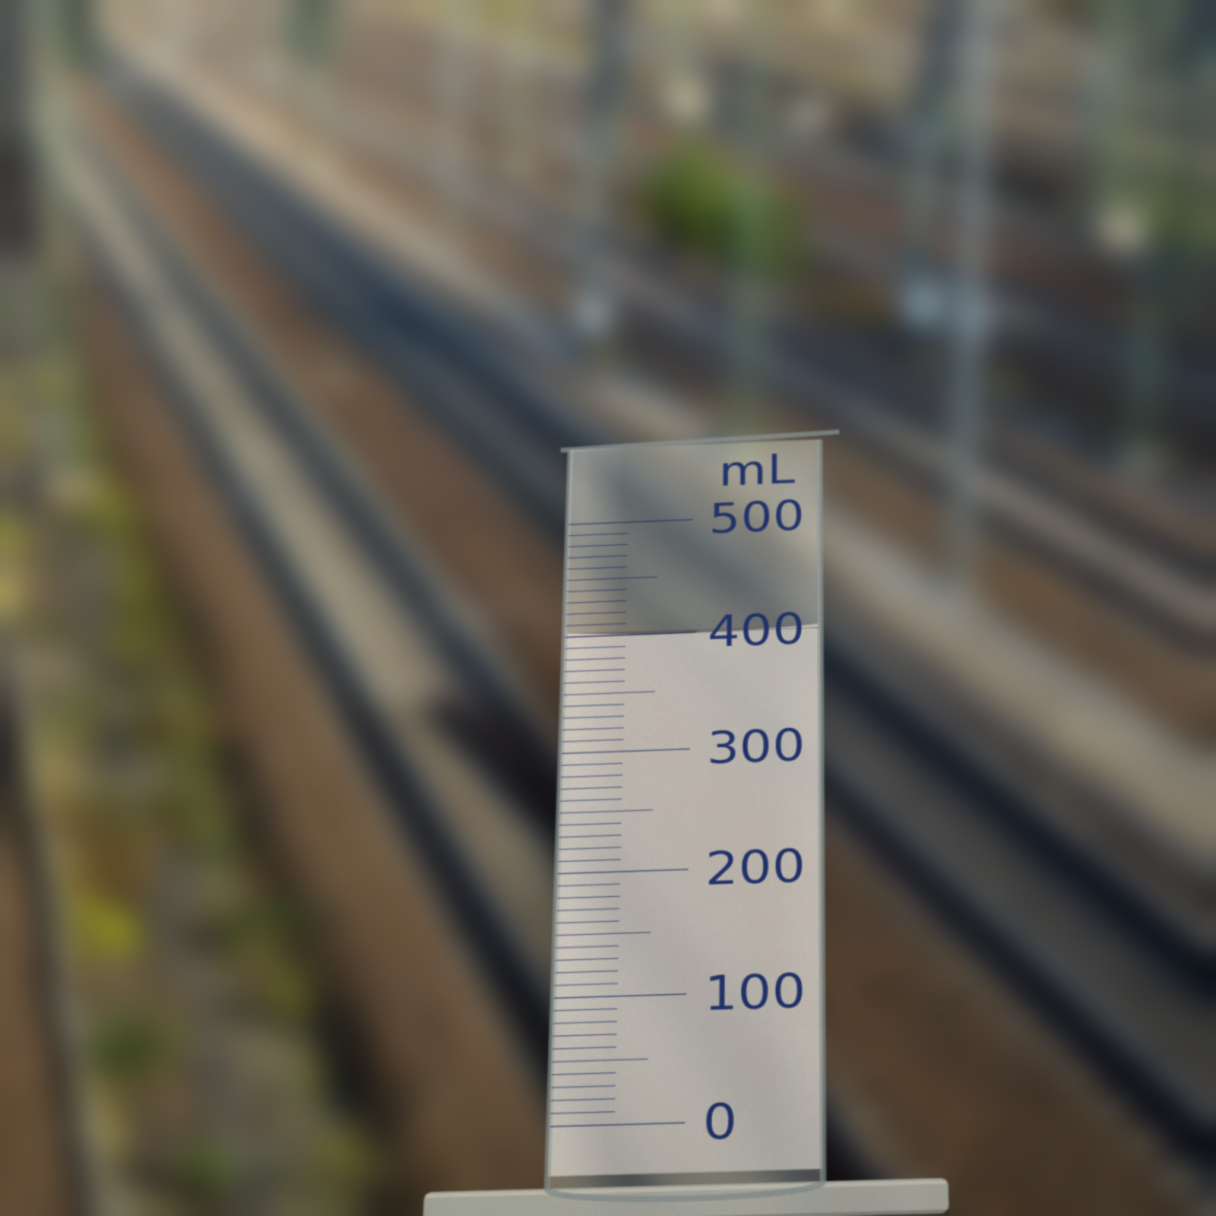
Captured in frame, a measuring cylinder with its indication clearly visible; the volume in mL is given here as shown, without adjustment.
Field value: 400 mL
